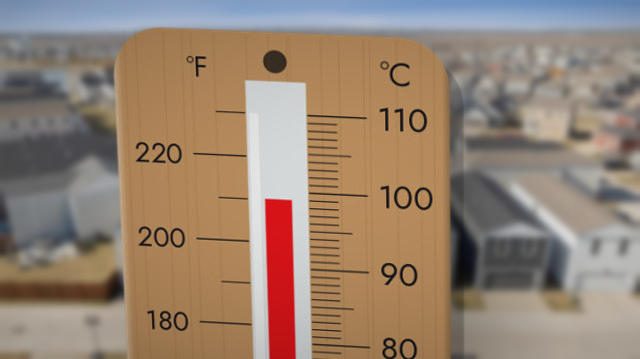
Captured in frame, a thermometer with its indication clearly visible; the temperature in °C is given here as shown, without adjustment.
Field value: 99 °C
